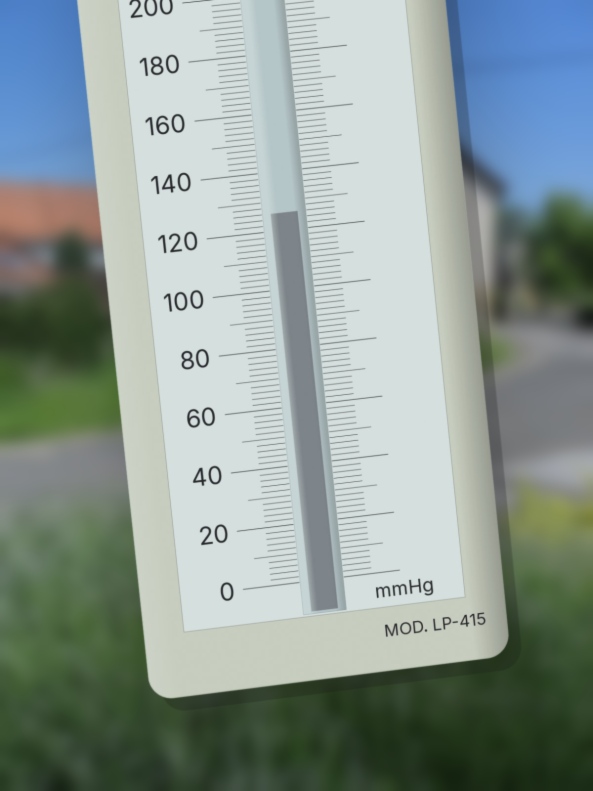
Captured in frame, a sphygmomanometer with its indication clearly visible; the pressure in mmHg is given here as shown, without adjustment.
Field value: 126 mmHg
